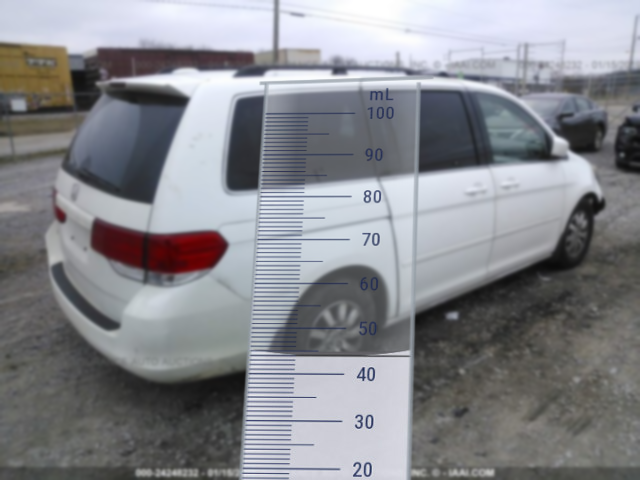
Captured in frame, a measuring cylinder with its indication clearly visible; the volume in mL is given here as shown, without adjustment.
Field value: 44 mL
